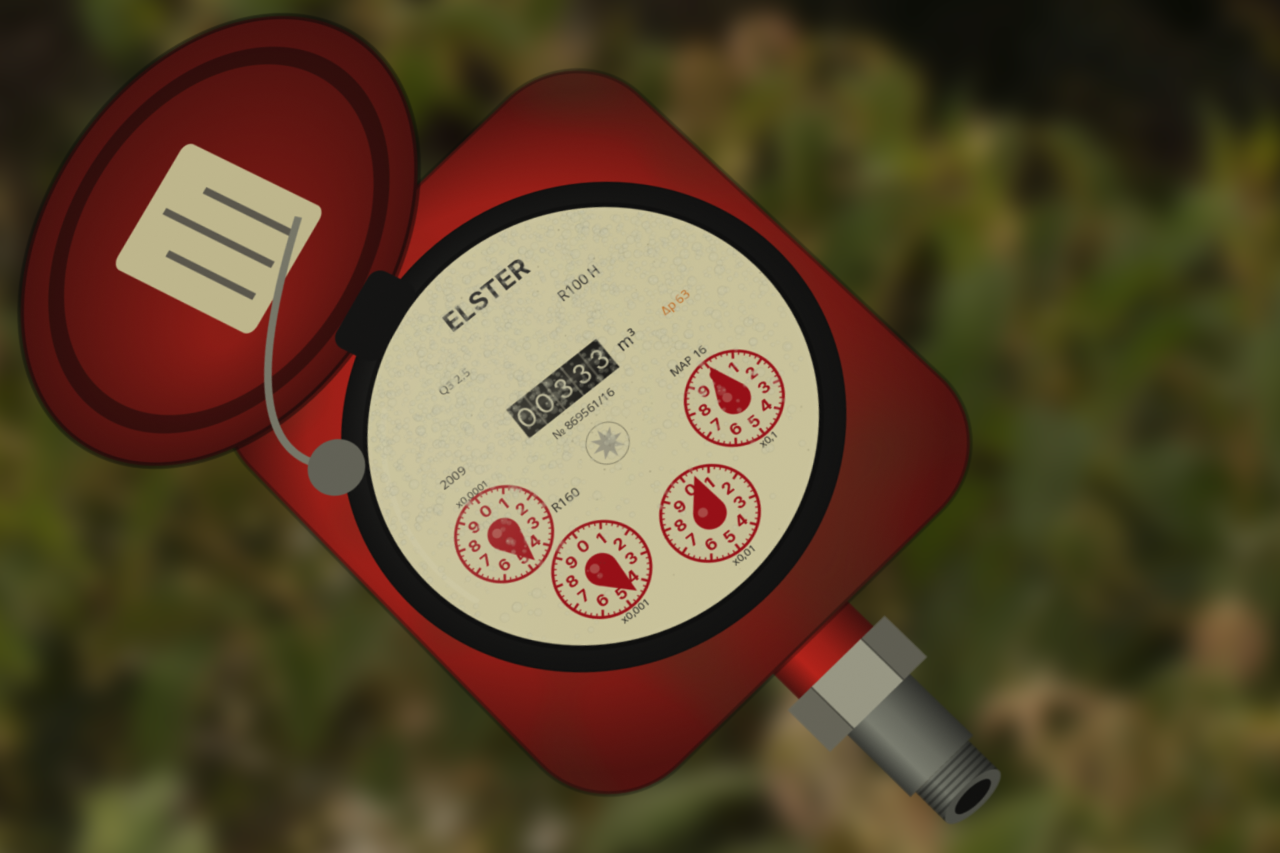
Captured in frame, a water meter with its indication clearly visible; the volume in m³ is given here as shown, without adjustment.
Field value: 333.0044 m³
